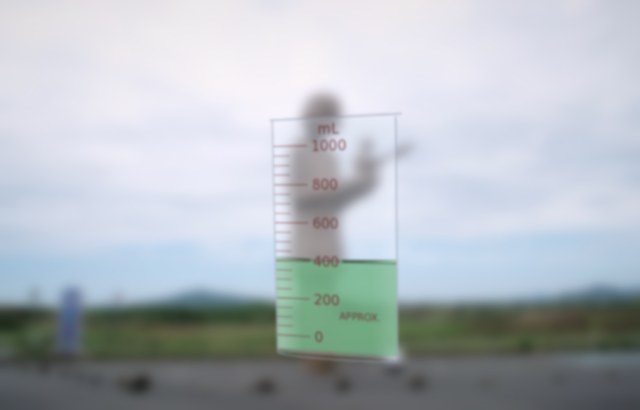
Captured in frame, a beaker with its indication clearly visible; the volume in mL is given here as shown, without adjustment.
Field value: 400 mL
